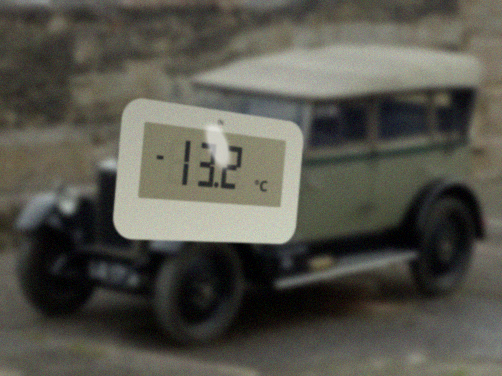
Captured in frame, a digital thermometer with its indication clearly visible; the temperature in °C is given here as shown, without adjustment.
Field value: -13.2 °C
